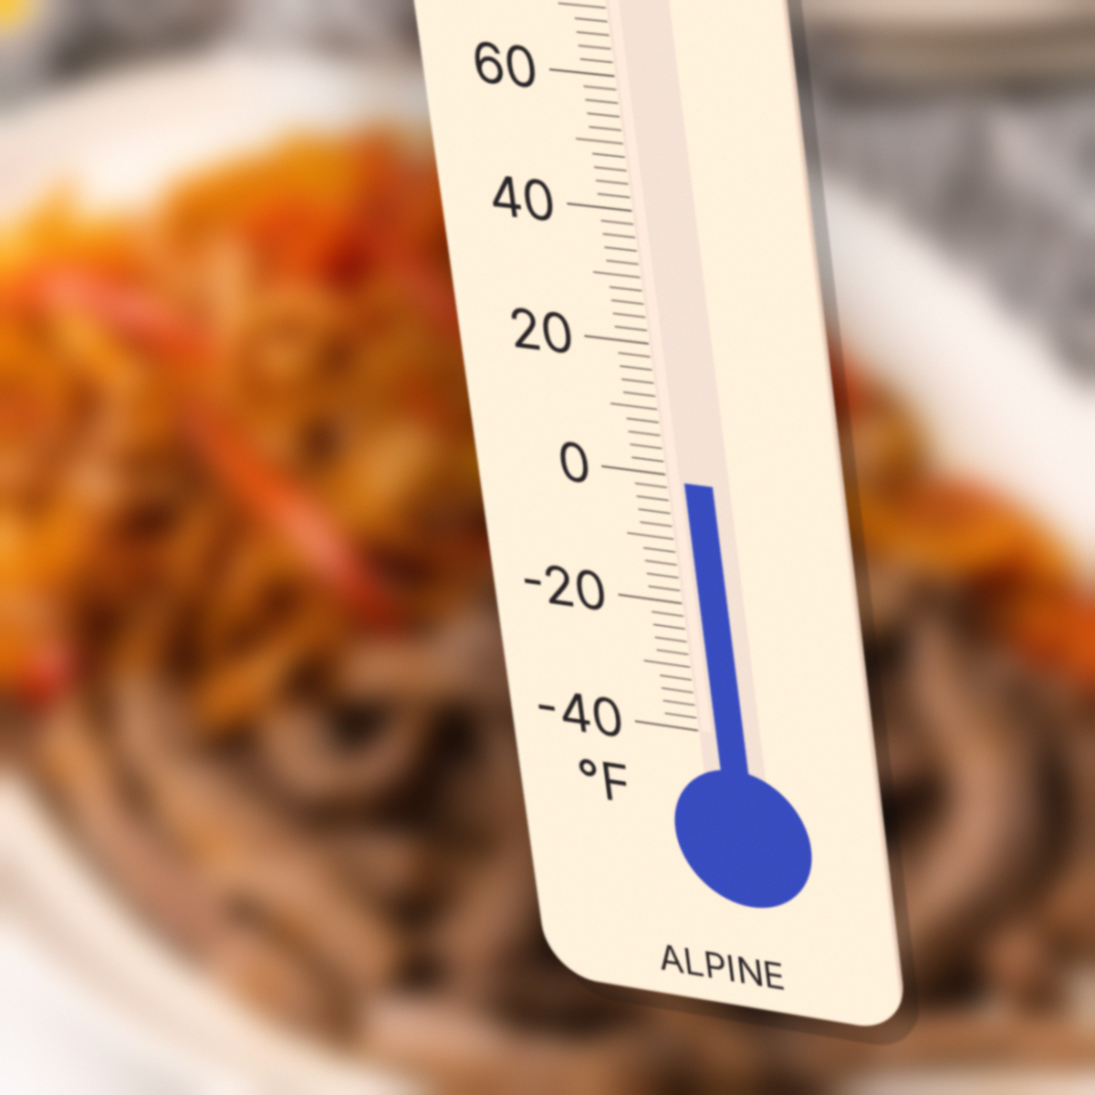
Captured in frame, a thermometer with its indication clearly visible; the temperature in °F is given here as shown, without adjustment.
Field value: -1 °F
